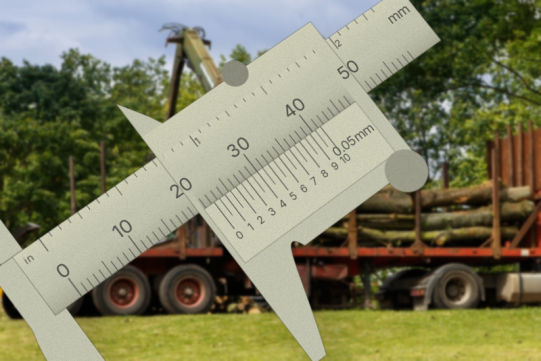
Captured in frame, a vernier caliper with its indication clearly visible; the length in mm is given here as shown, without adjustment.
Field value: 22.4 mm
